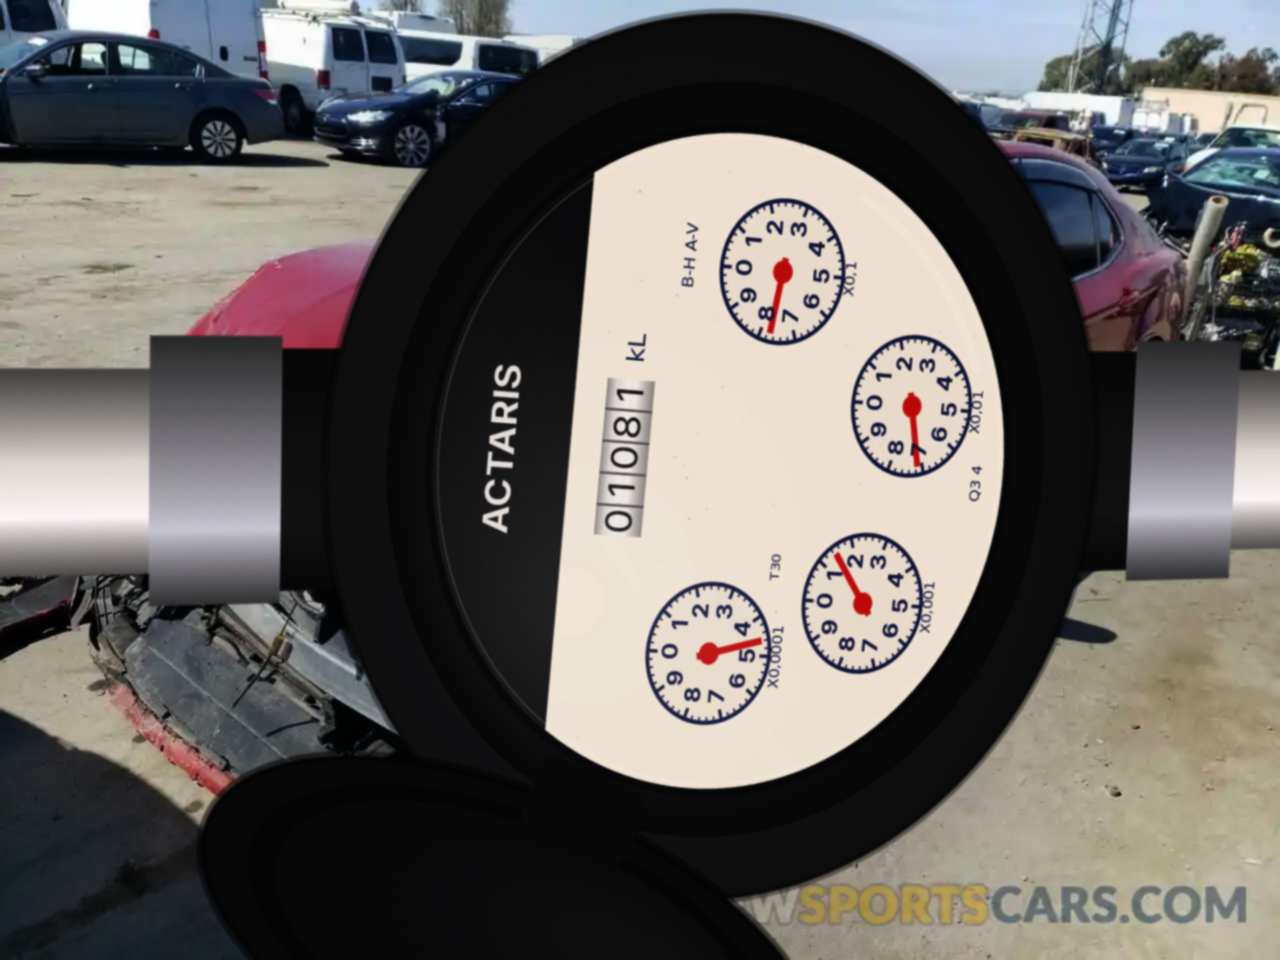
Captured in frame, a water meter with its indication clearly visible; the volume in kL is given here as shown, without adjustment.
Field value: 1081.7714 kL
